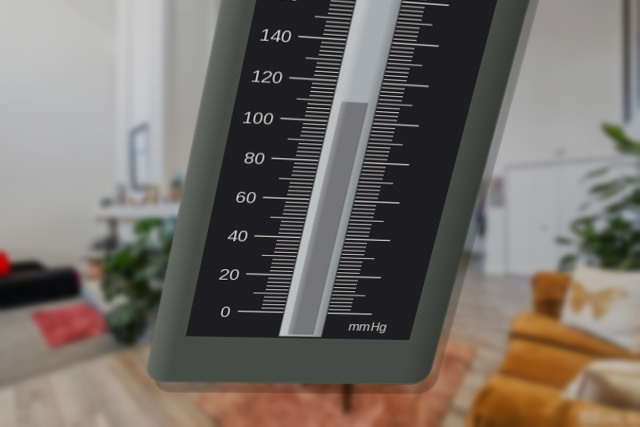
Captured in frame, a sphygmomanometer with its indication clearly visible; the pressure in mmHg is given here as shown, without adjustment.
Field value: 110 mmHg
